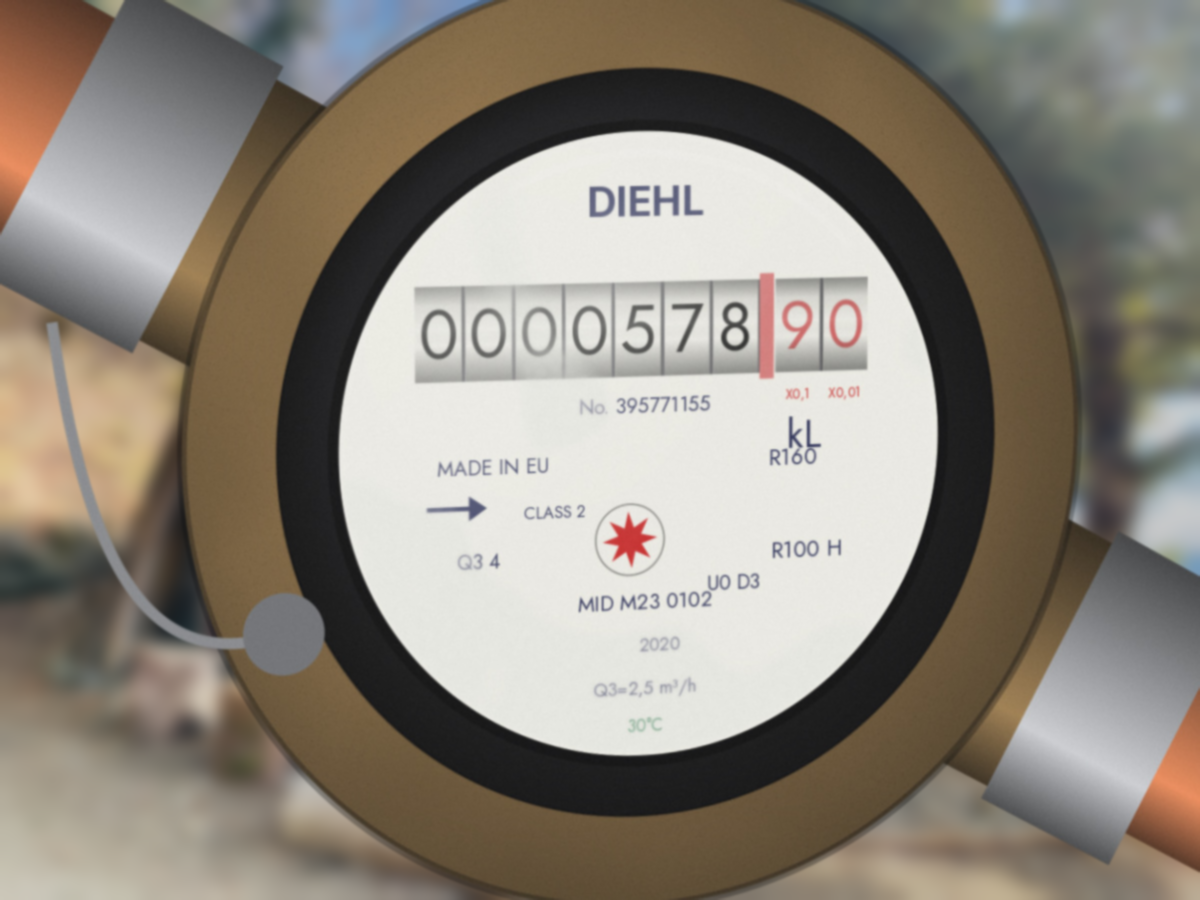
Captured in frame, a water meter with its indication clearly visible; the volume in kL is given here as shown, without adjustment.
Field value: 578.90 kL
